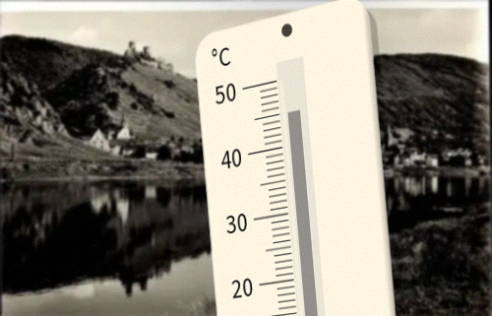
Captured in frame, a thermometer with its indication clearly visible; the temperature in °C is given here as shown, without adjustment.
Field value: 45 °C
